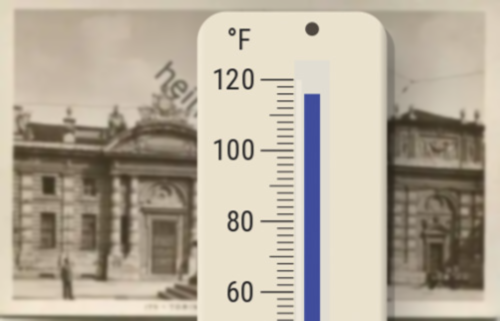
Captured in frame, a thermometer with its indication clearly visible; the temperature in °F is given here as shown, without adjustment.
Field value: 116 °F
